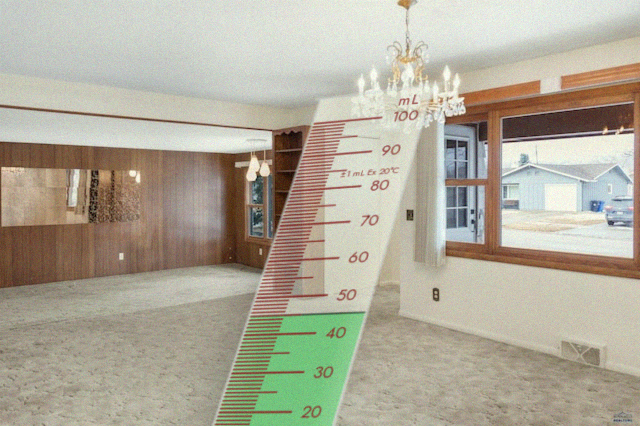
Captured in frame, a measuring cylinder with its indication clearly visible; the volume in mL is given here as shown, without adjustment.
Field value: 45 mL
